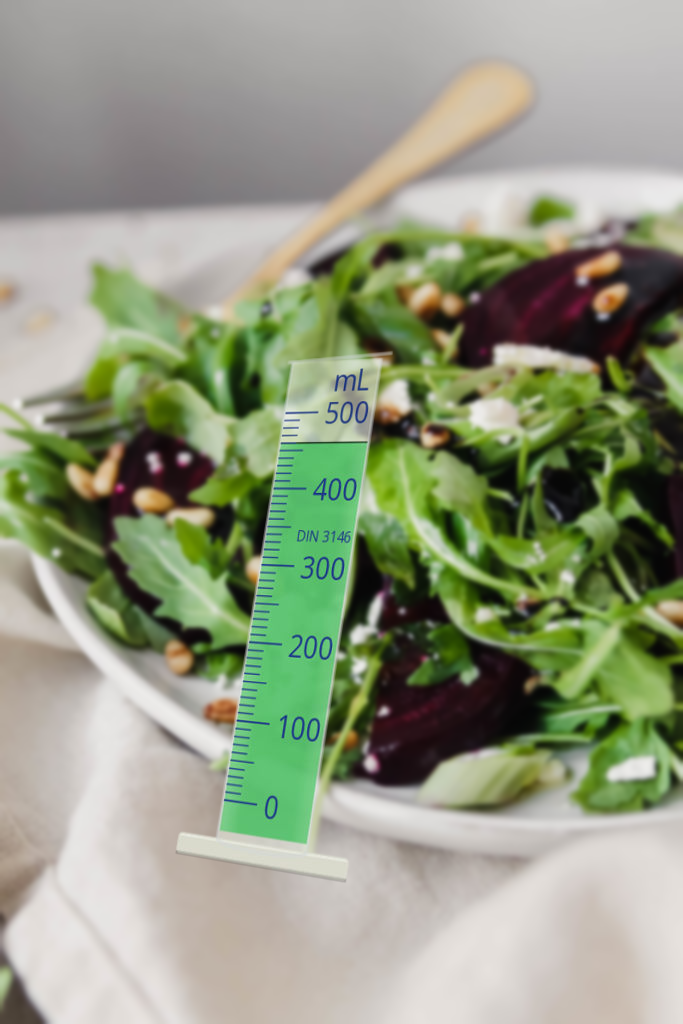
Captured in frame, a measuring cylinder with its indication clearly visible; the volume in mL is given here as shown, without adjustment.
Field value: 460 mL
